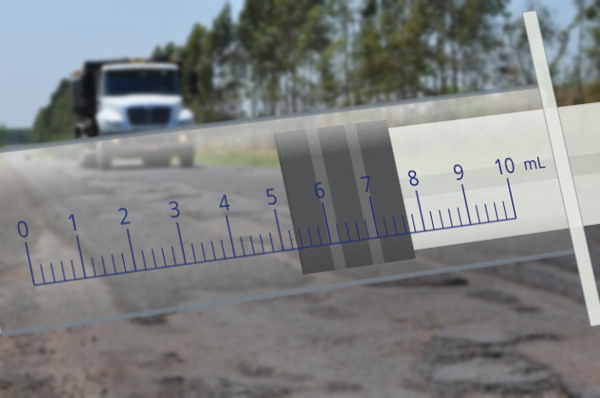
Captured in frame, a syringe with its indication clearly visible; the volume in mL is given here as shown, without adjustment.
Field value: 5.3 mL
